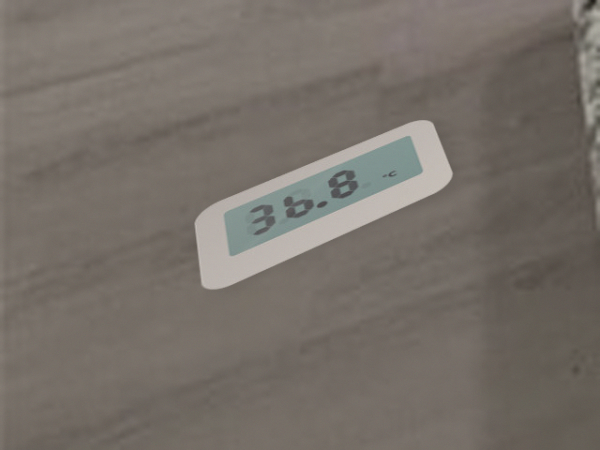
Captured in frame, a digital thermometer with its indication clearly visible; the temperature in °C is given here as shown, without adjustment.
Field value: 36.8 °C
